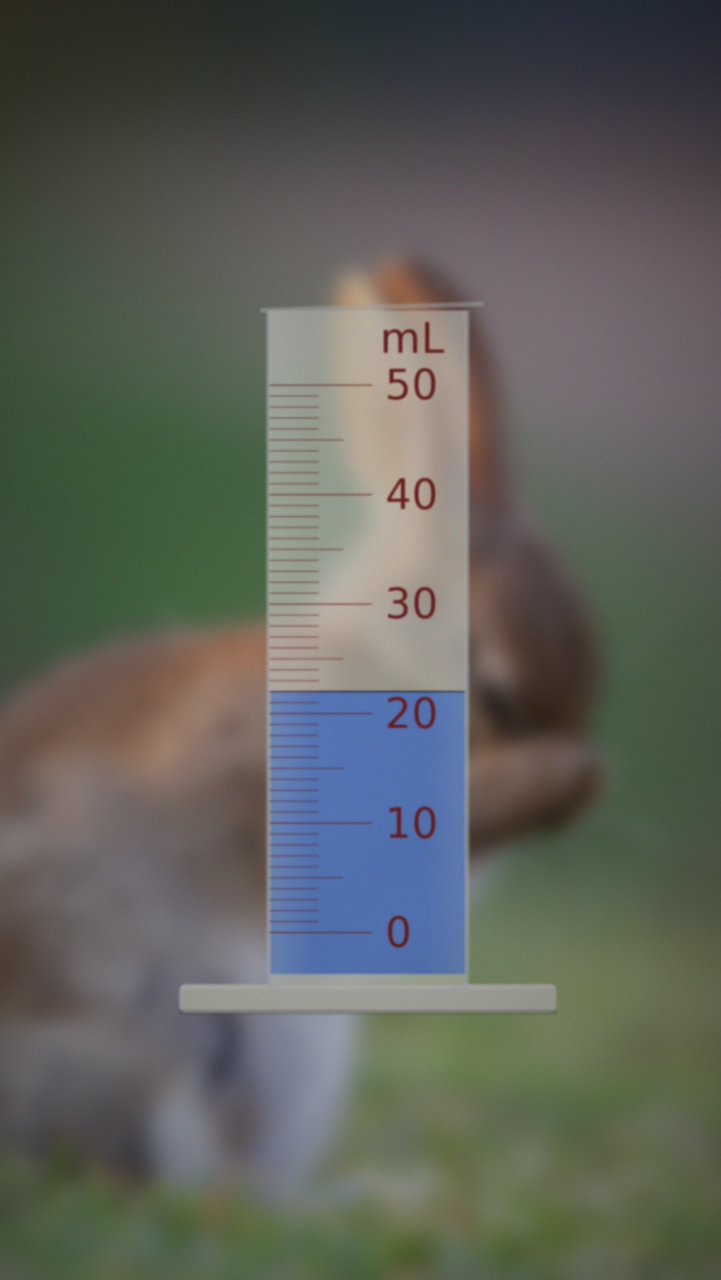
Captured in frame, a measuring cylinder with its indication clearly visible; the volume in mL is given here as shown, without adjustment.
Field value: 22 mL
